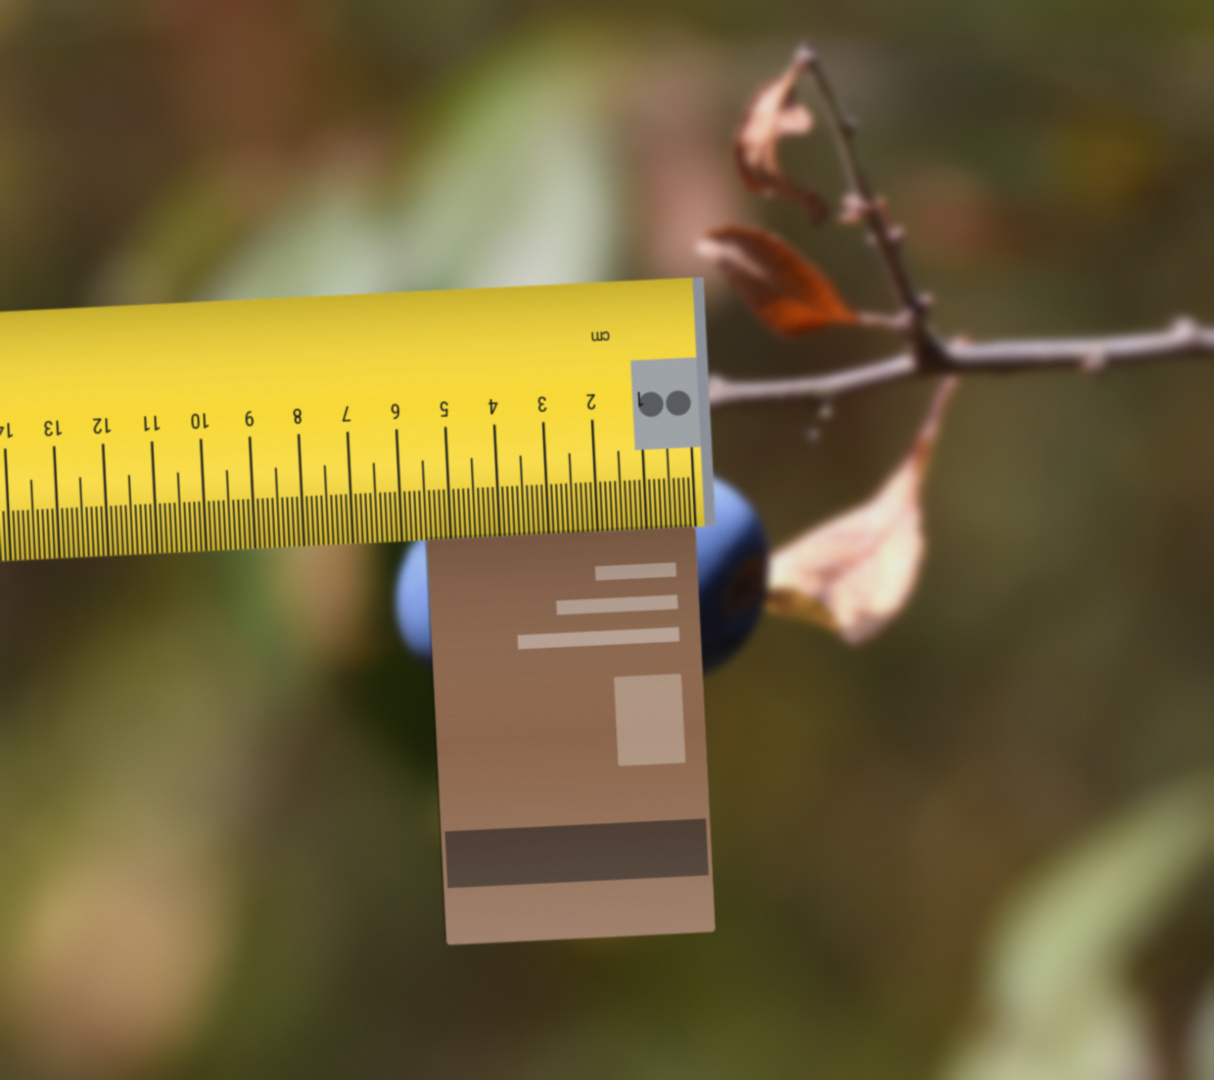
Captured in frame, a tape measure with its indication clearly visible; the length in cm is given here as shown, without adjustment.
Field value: 5.5 cm
